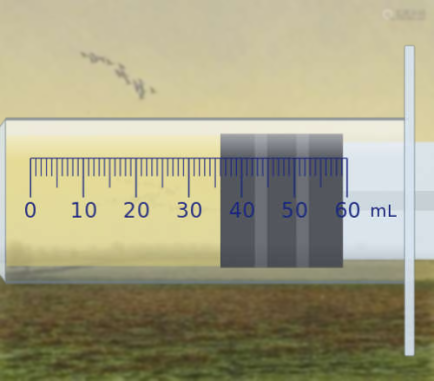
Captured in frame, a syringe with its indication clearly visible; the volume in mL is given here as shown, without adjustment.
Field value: 36 mL
